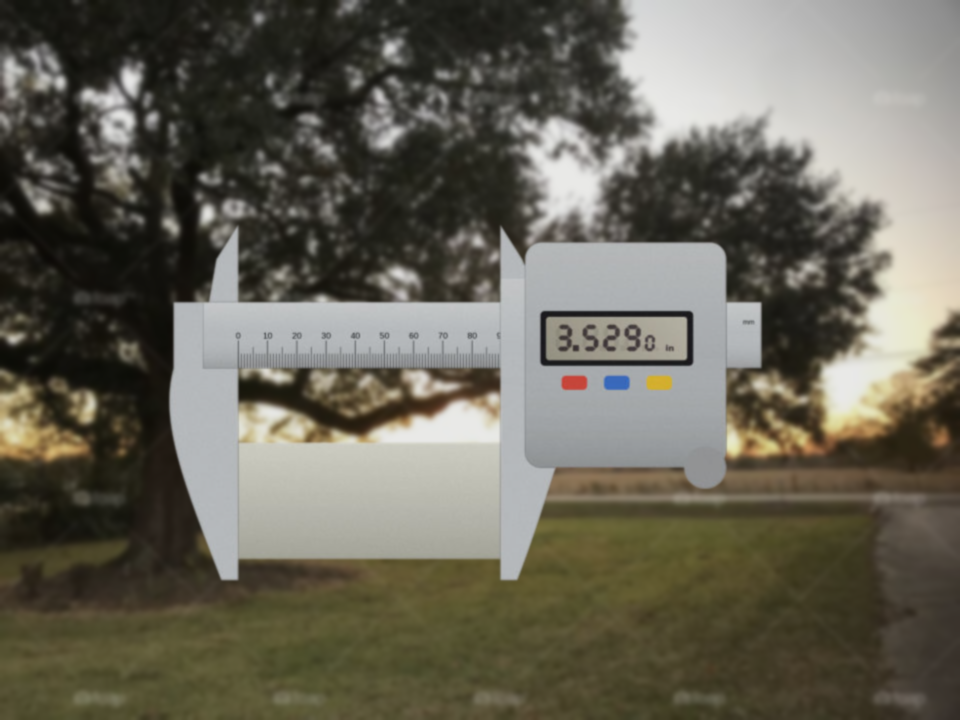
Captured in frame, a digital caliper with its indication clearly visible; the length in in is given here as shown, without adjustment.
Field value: 3.5290 in
